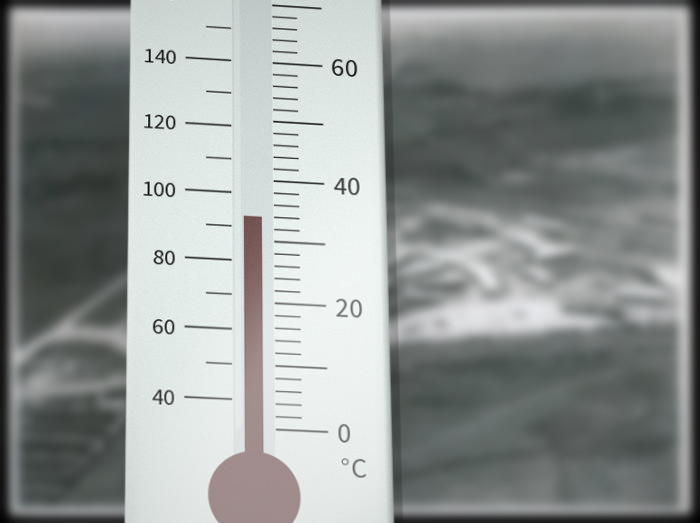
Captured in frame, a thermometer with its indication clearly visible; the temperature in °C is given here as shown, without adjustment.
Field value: 34 °C
